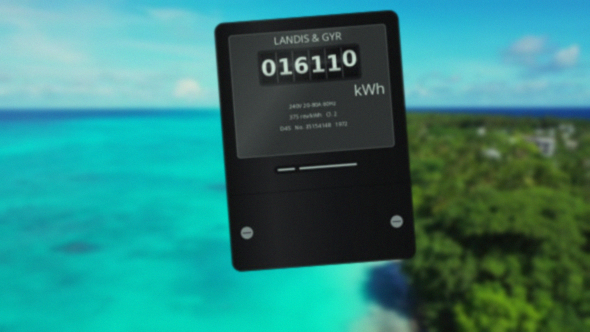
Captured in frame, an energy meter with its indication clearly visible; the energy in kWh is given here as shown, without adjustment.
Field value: 16110 kWh
